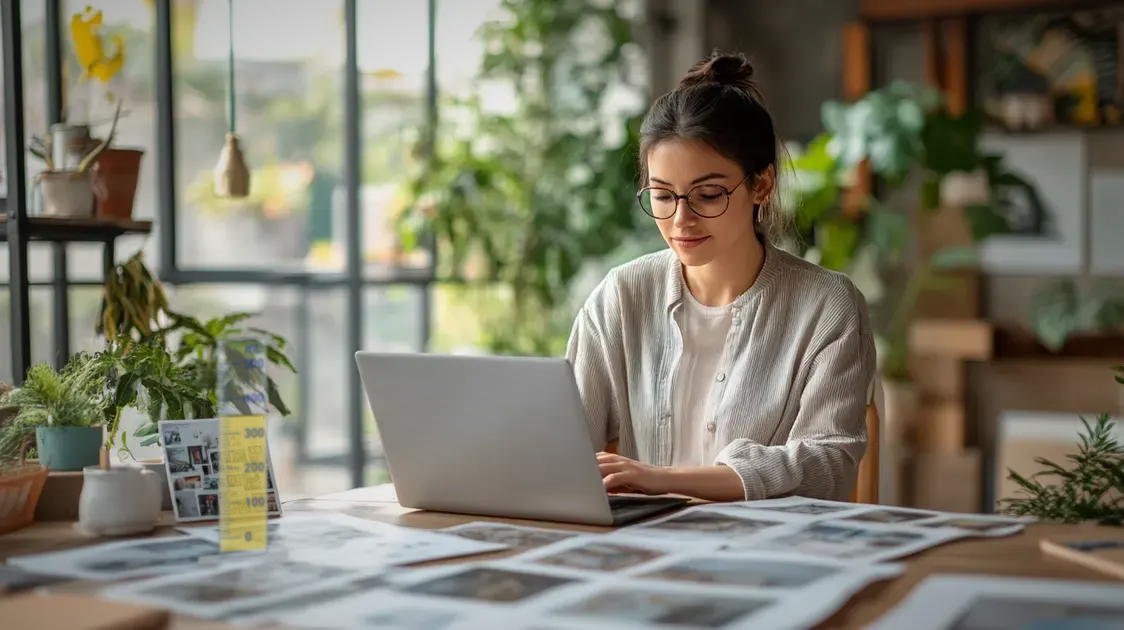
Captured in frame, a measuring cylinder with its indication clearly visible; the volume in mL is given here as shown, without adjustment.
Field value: 350 mL
